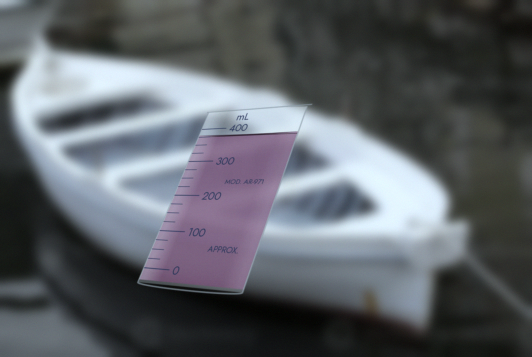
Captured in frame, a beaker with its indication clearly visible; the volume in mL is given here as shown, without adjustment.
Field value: 375 mL
